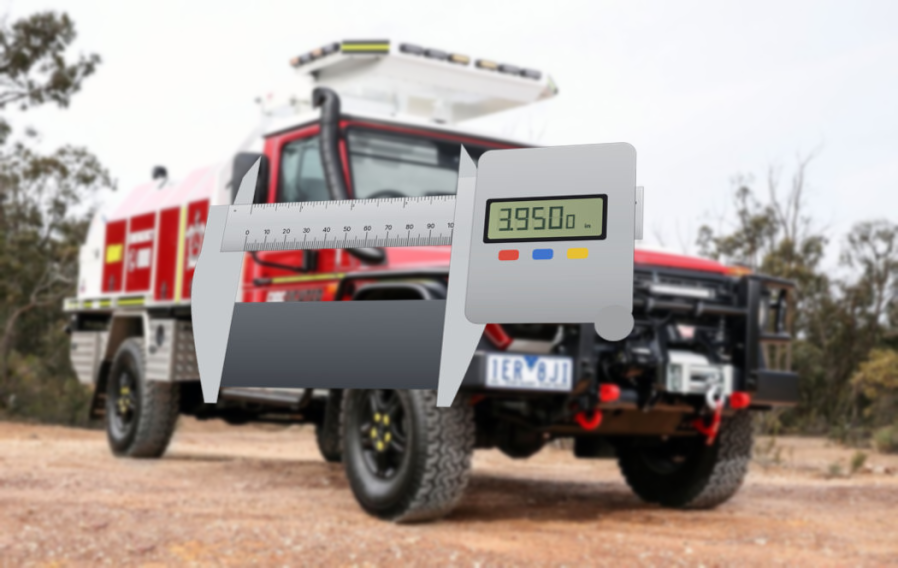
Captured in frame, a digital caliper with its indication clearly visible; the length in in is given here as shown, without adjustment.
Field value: 3.9500 in
